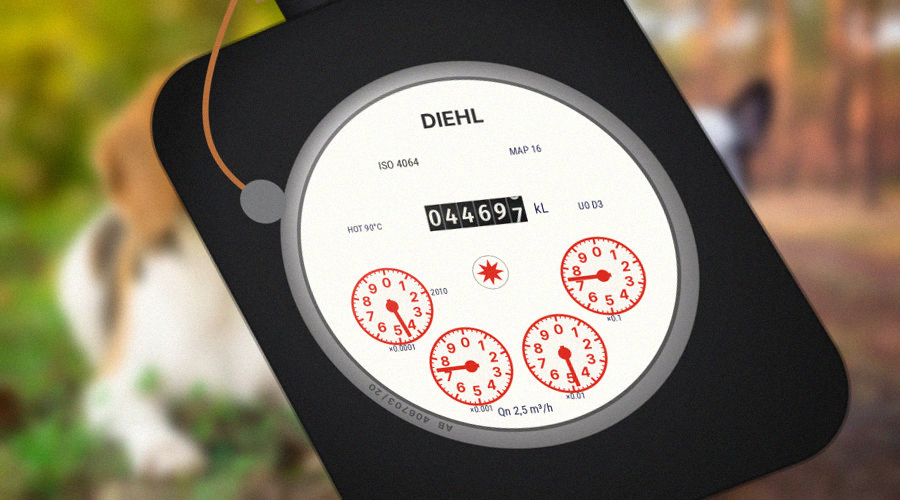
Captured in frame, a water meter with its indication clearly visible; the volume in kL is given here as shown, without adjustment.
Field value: 44696.7474 kL
